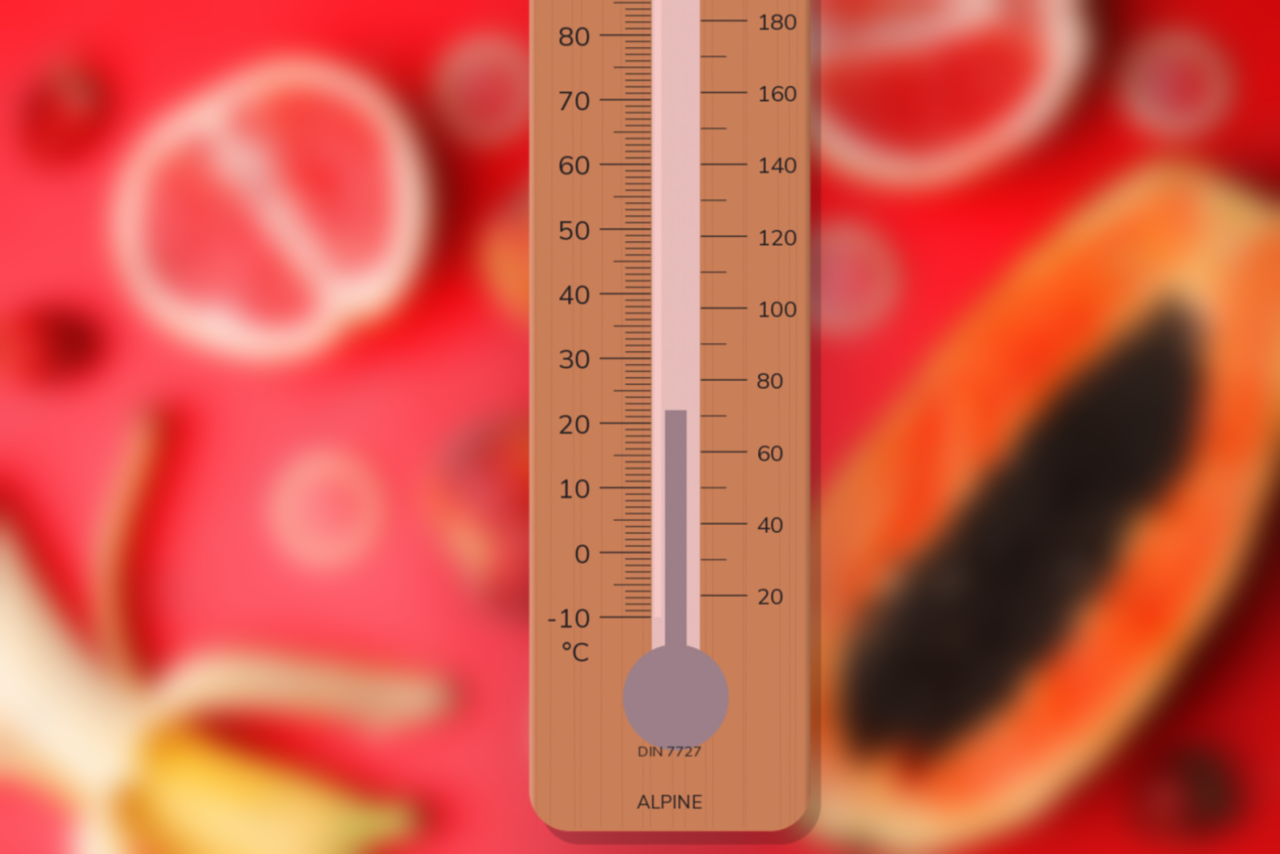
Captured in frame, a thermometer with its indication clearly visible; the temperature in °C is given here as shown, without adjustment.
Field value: 22 °C
